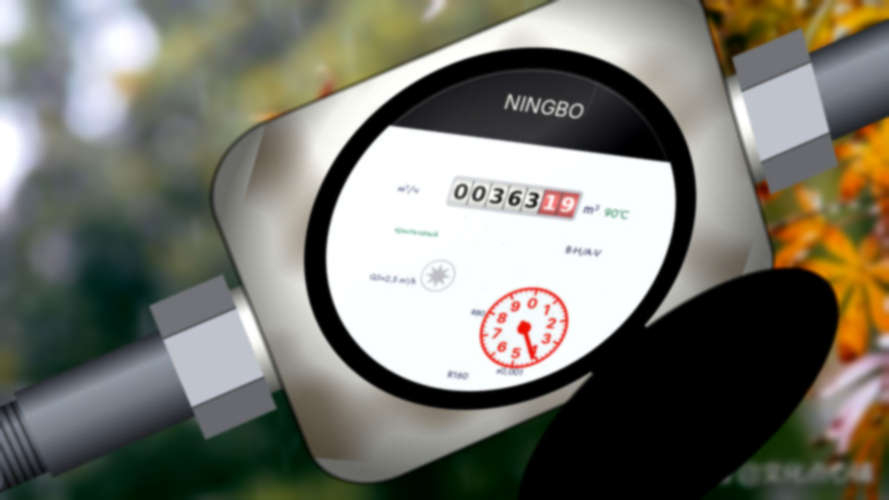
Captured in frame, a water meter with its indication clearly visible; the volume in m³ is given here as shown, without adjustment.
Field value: 363.194 m³
